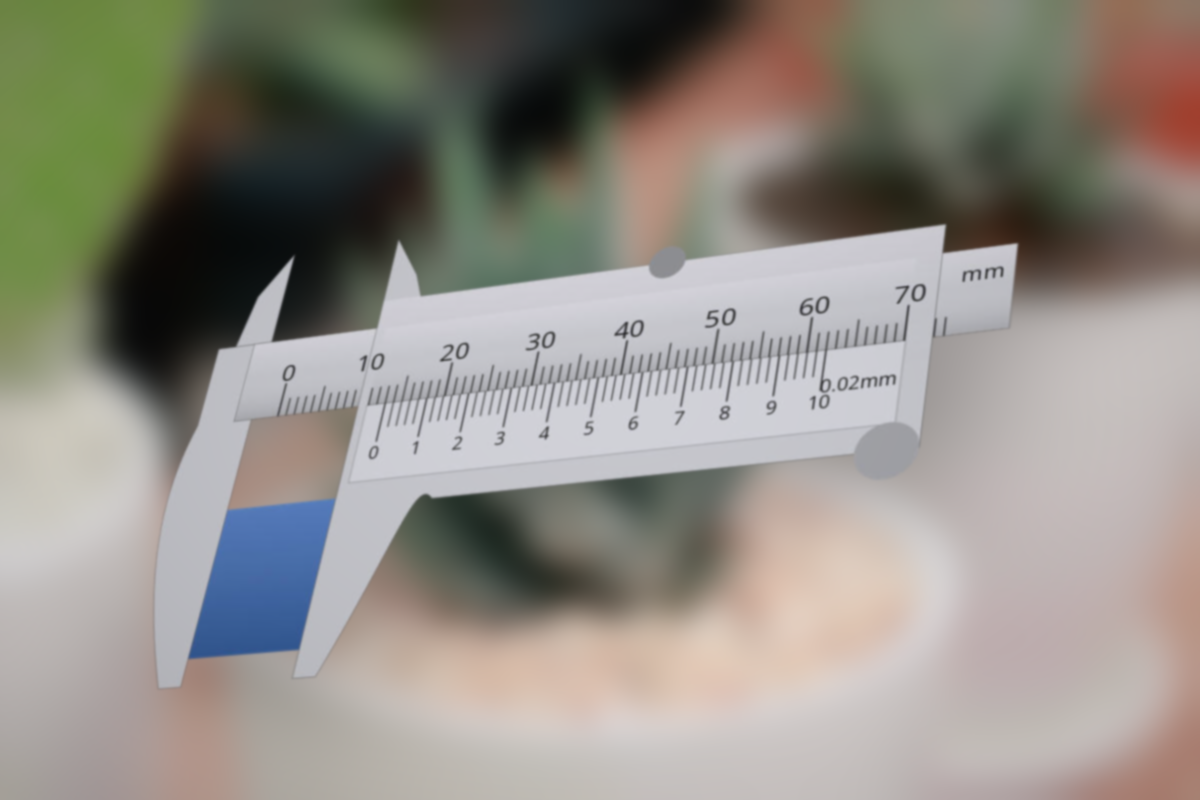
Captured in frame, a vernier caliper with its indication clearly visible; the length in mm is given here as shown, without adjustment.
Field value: 13.0 mm
